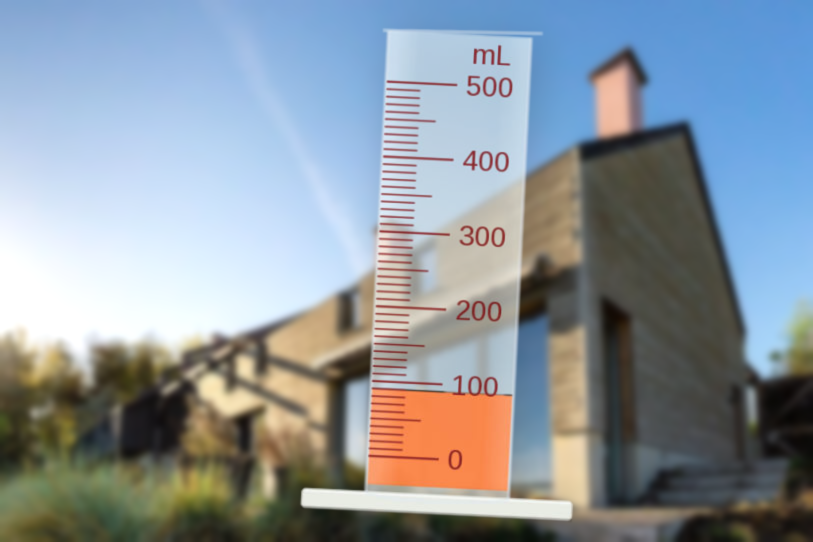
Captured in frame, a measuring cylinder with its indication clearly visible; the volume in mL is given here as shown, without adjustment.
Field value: 90 mL
